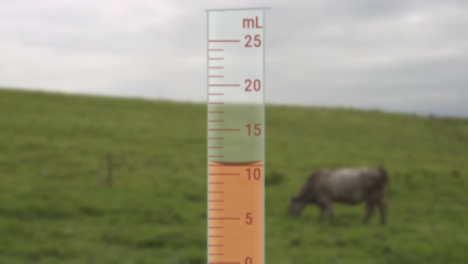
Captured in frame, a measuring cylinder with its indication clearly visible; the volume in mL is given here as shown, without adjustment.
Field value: 11 mL
